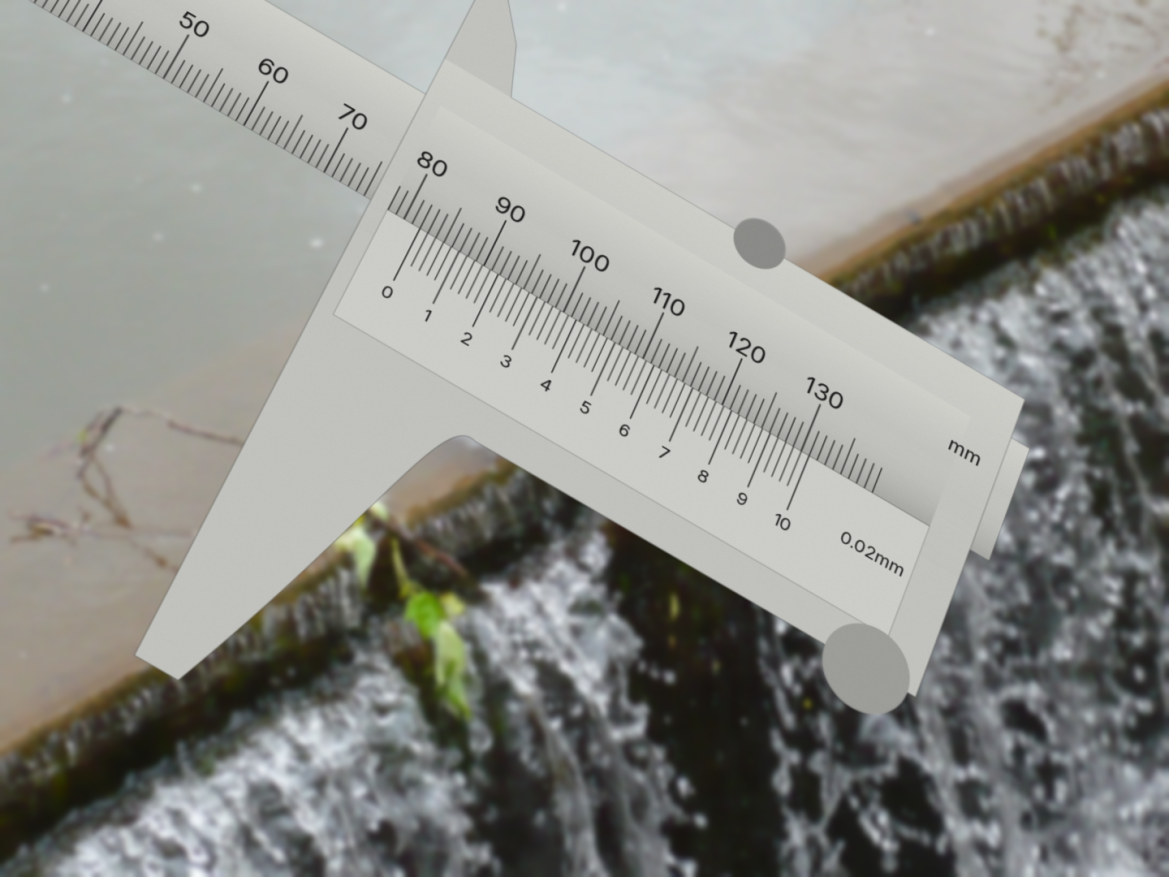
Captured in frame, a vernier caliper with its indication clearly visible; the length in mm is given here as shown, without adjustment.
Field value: 82.0 mm
